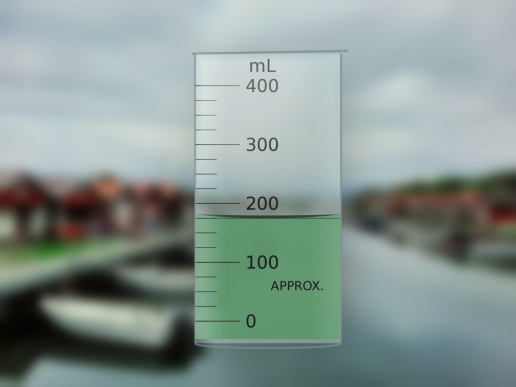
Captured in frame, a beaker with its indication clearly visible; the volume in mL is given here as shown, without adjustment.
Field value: 175 mL
